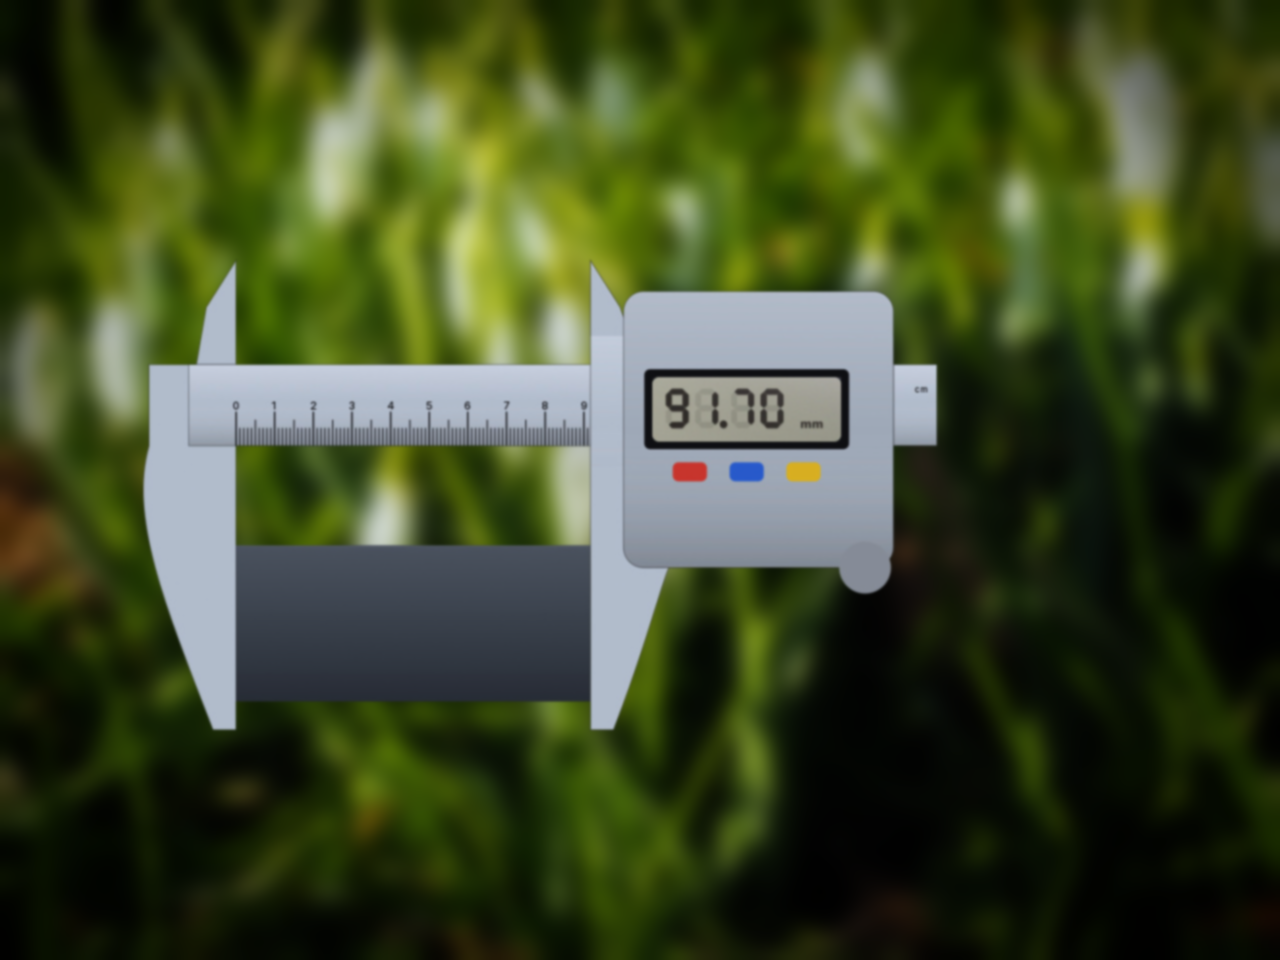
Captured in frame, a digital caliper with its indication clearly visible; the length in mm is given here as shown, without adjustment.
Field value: 91.70 mm
